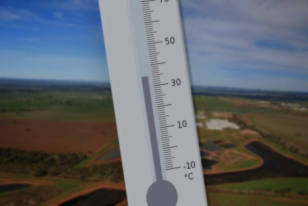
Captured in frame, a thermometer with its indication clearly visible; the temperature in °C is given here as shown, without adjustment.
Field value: 35 °C
